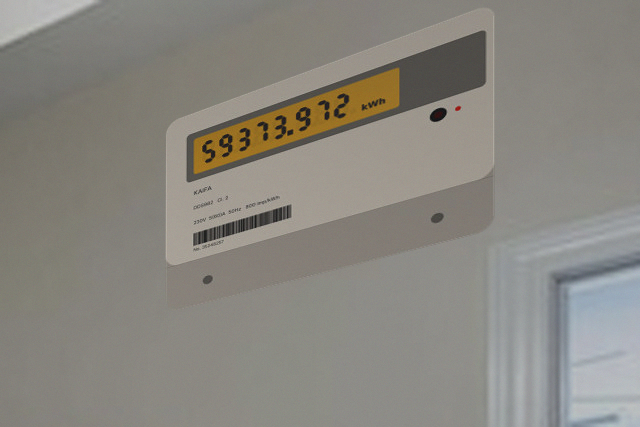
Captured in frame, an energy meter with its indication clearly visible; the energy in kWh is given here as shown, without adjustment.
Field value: 59373.972 kWh
